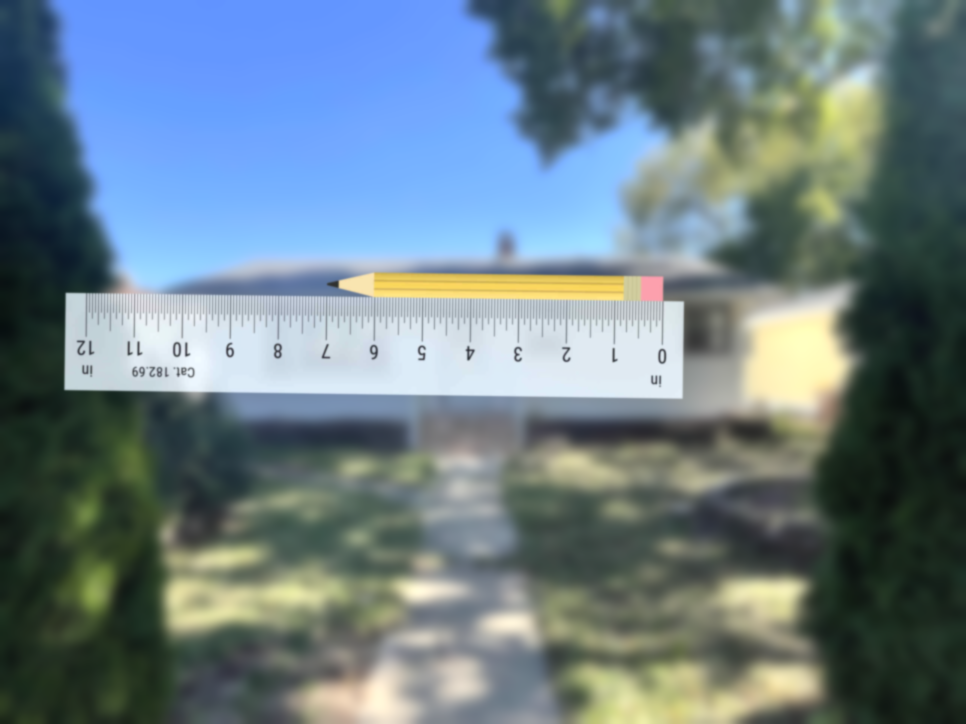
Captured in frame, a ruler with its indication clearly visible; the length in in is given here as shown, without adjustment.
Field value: 7 in
